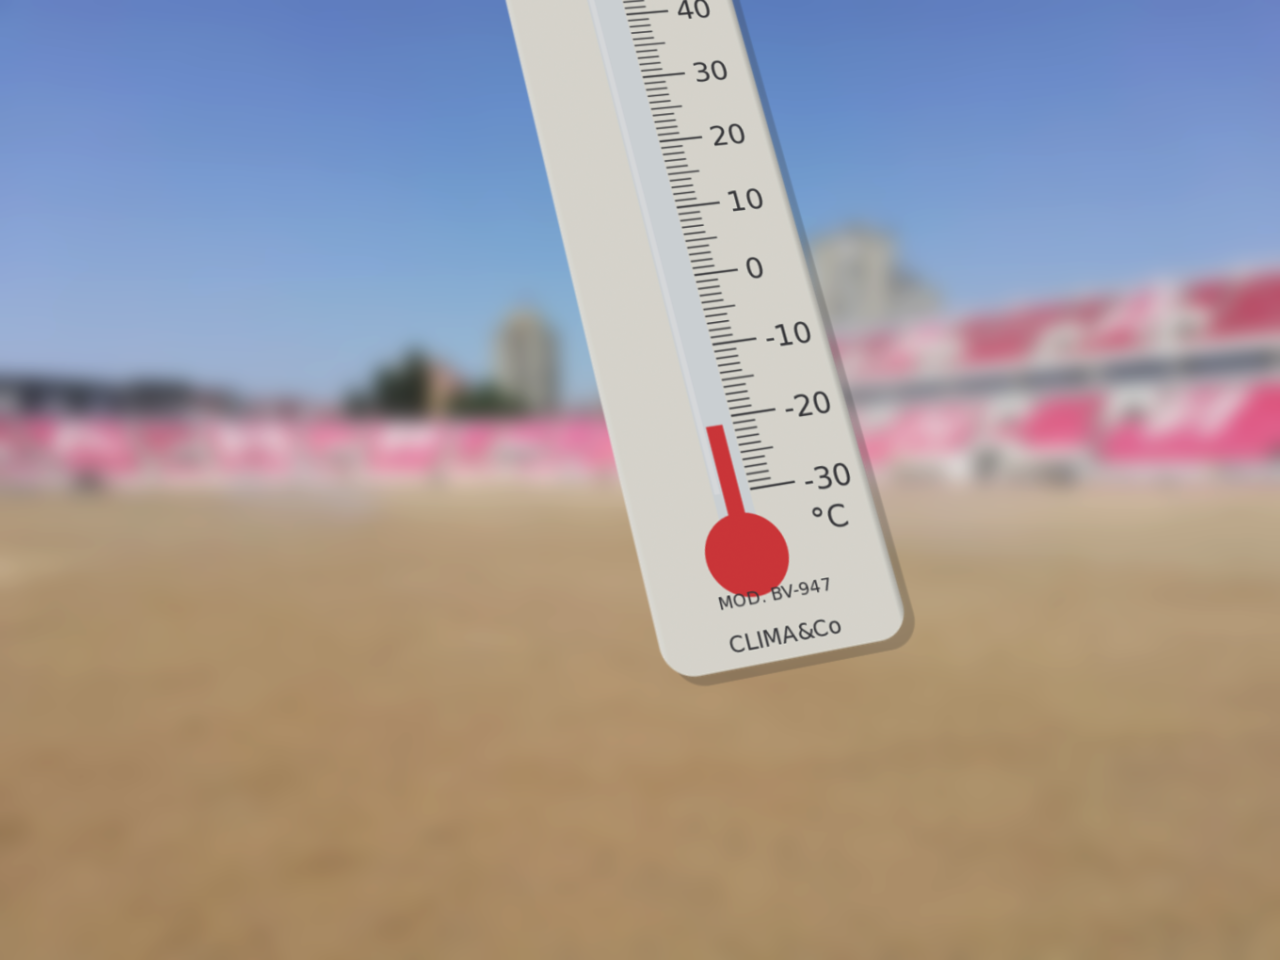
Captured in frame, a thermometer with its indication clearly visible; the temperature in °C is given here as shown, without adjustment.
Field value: -21 °C
